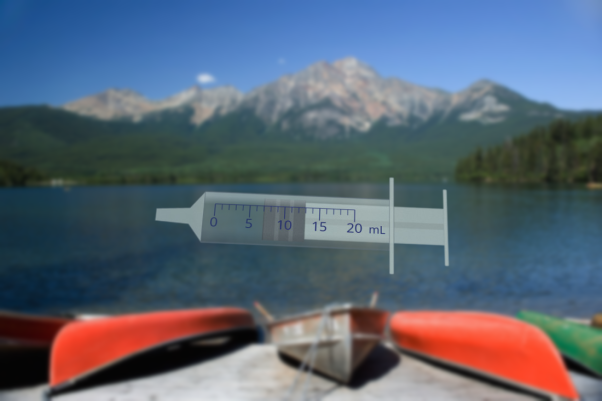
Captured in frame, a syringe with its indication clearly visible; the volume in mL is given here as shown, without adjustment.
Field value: 7 mL
